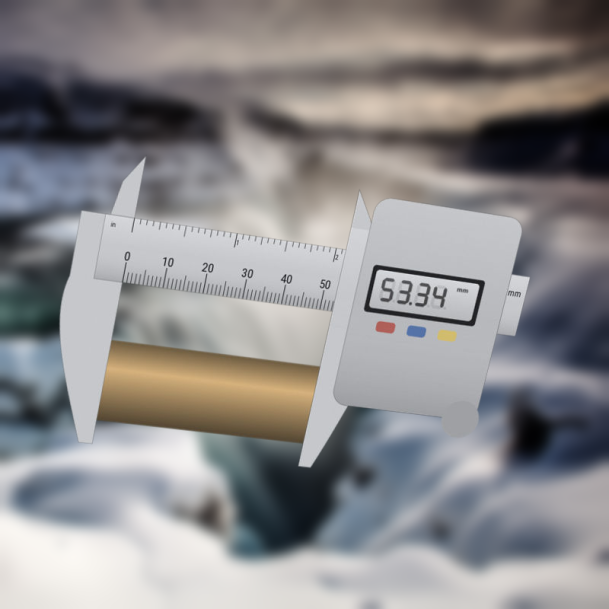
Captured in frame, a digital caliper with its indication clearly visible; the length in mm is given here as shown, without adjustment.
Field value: 53.34 mm
